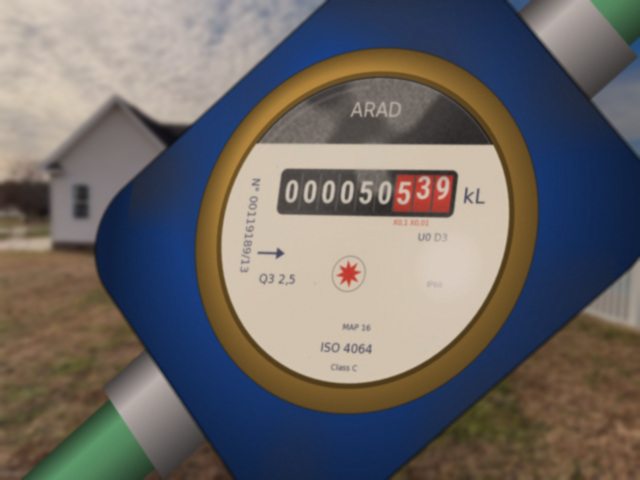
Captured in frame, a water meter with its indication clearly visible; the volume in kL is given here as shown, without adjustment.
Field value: 50.539 kL
